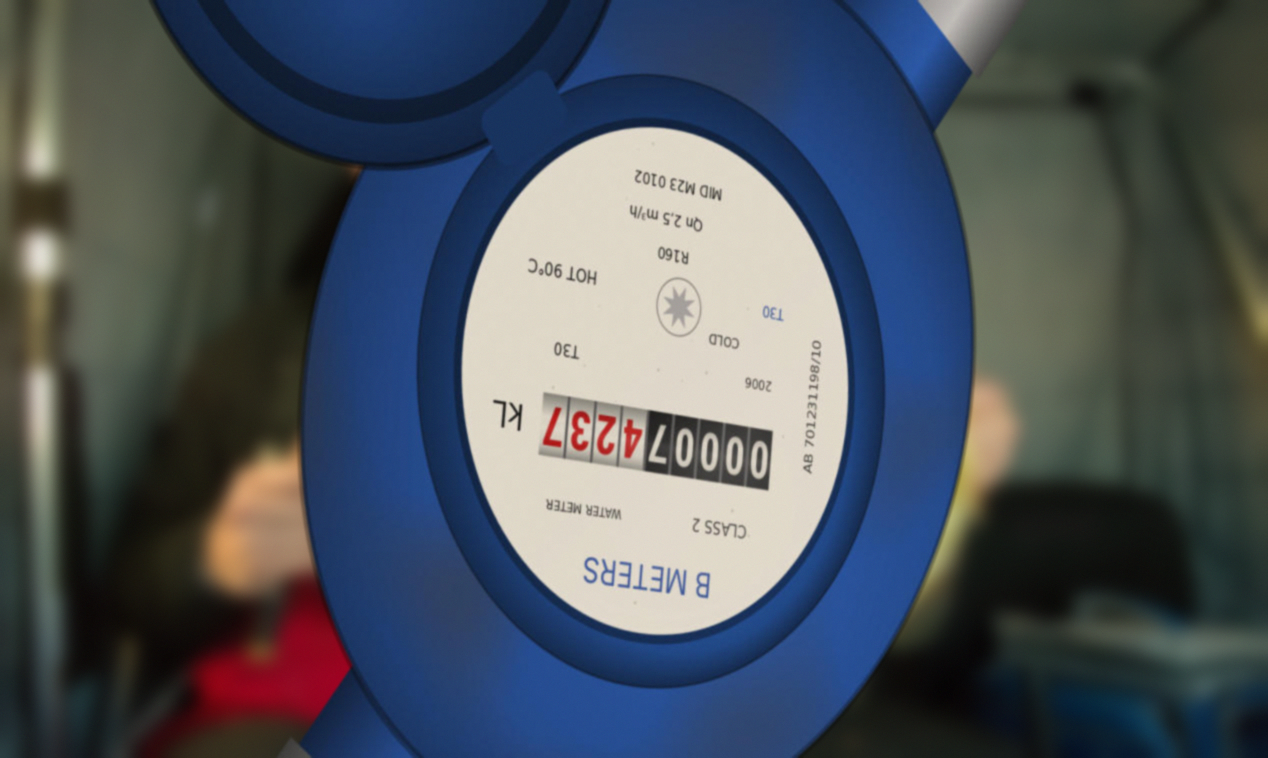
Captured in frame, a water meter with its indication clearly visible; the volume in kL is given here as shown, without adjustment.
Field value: 7.4237 kL
